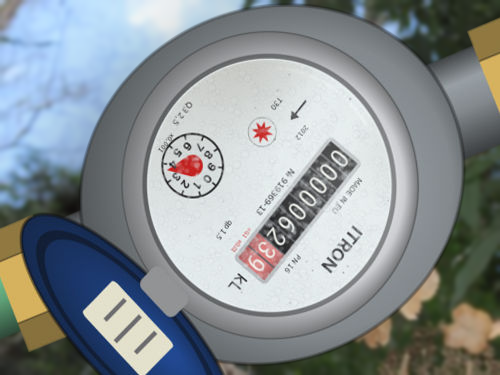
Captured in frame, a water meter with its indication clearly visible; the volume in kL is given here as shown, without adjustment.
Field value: 62.393 kL
